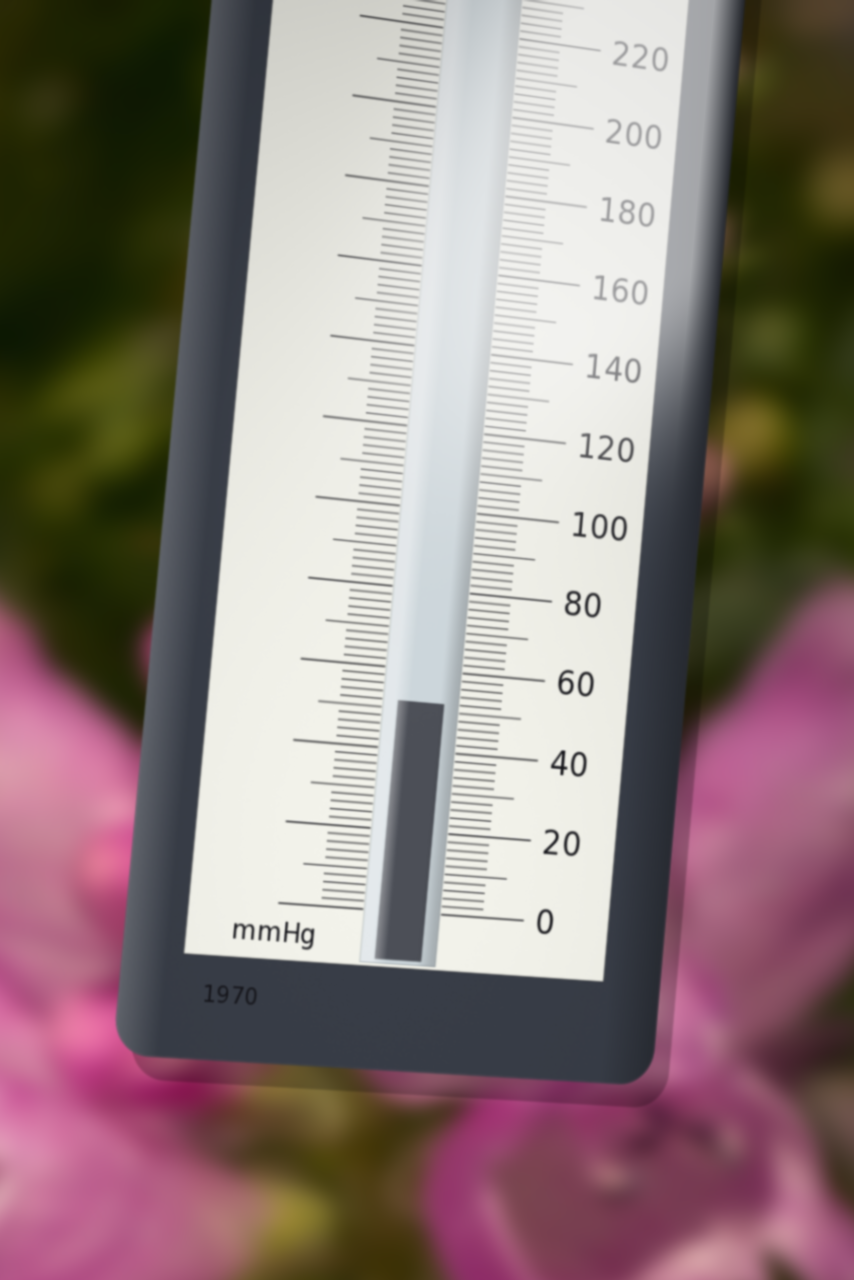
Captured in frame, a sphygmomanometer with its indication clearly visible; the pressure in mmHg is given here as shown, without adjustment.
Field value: 52 mmHg
